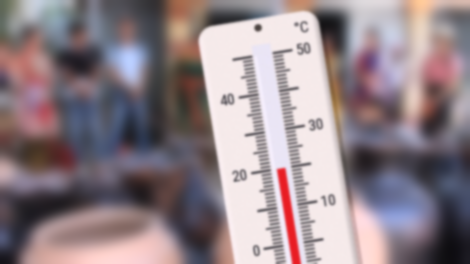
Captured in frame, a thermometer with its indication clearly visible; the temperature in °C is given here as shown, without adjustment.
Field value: 20 °C
